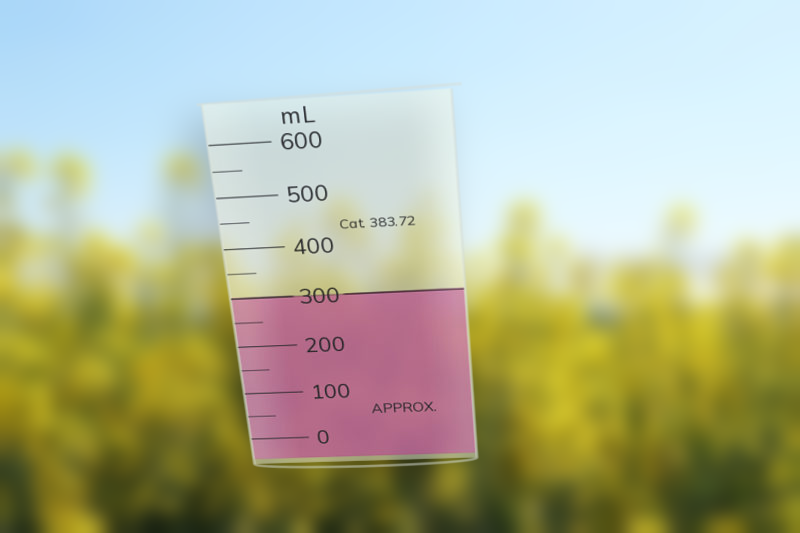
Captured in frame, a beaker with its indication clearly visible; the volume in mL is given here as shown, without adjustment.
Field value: 300 mL
